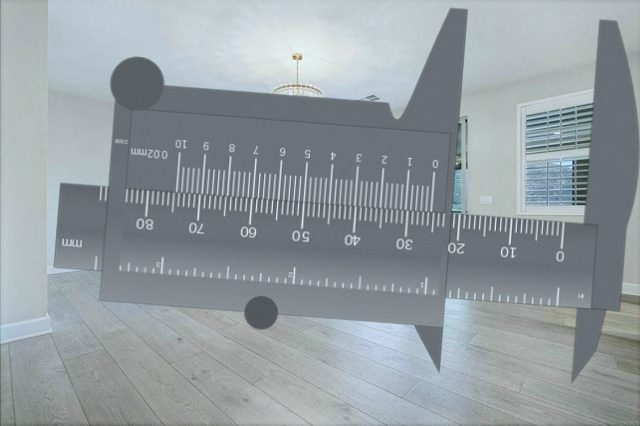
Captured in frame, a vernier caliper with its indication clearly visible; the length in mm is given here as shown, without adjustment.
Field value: 25.5 mm
